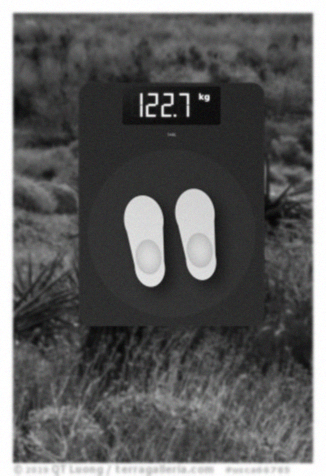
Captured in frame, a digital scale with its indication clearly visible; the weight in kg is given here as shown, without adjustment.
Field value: 122.7 kg
